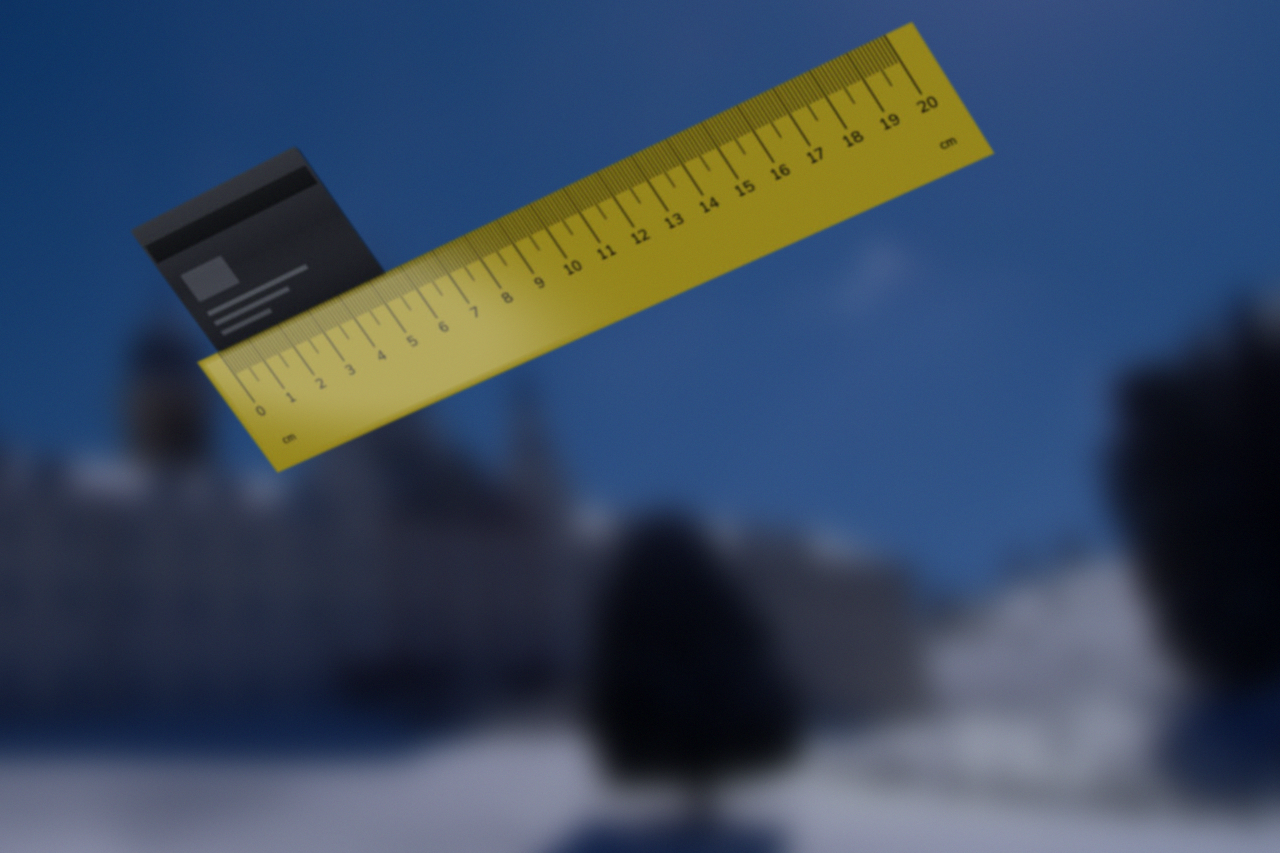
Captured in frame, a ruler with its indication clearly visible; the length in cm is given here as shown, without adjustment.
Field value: 5.5 cm
